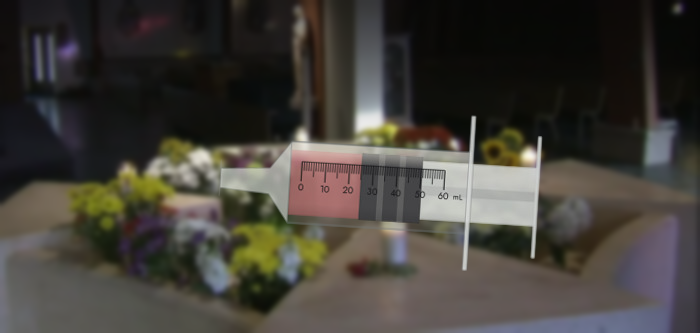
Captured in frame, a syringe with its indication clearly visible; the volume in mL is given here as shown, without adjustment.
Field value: 25 mL
